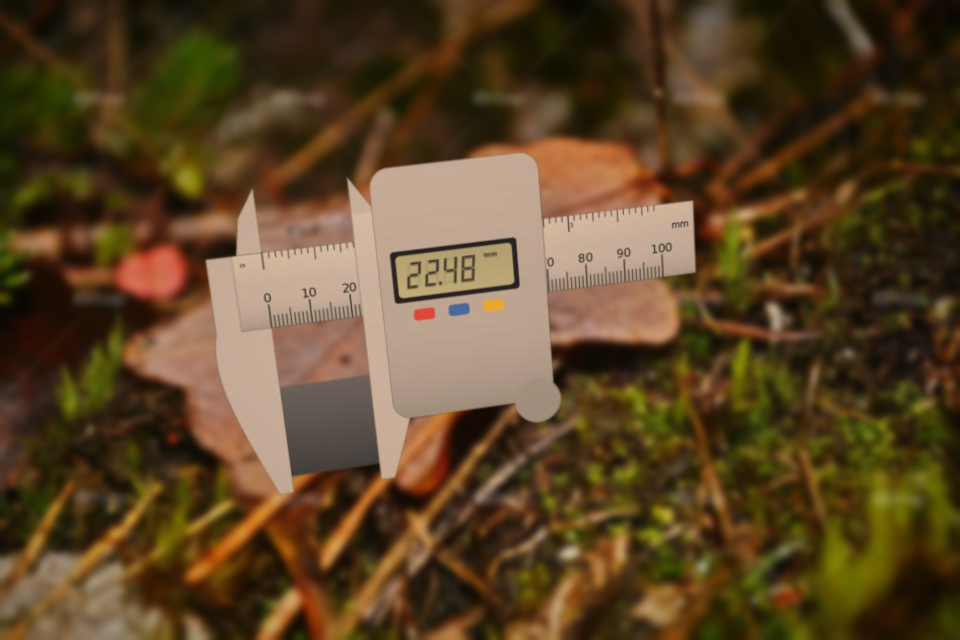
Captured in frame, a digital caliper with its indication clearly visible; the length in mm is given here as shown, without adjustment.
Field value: 22.48 mm
